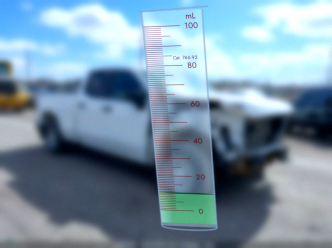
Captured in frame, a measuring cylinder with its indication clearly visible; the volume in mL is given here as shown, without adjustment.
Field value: 10 mL
